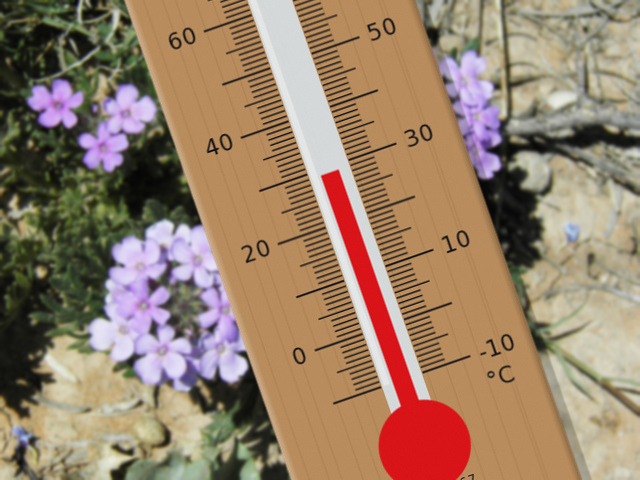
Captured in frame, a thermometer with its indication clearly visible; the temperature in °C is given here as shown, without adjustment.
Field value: 29 °C
